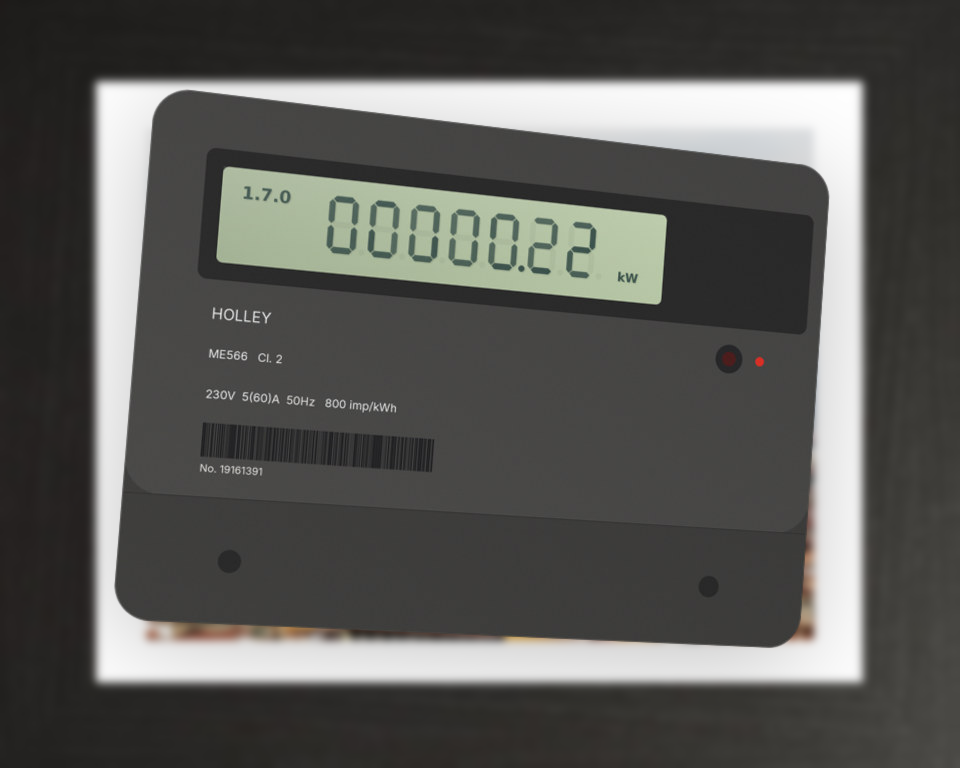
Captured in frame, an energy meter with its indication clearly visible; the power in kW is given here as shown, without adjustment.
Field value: 0.22 kW
